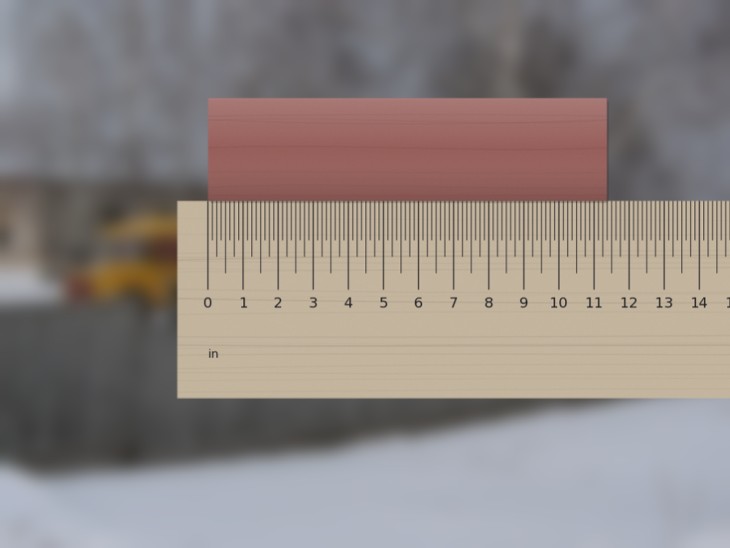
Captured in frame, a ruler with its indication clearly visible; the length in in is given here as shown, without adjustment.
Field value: 11.375 in
